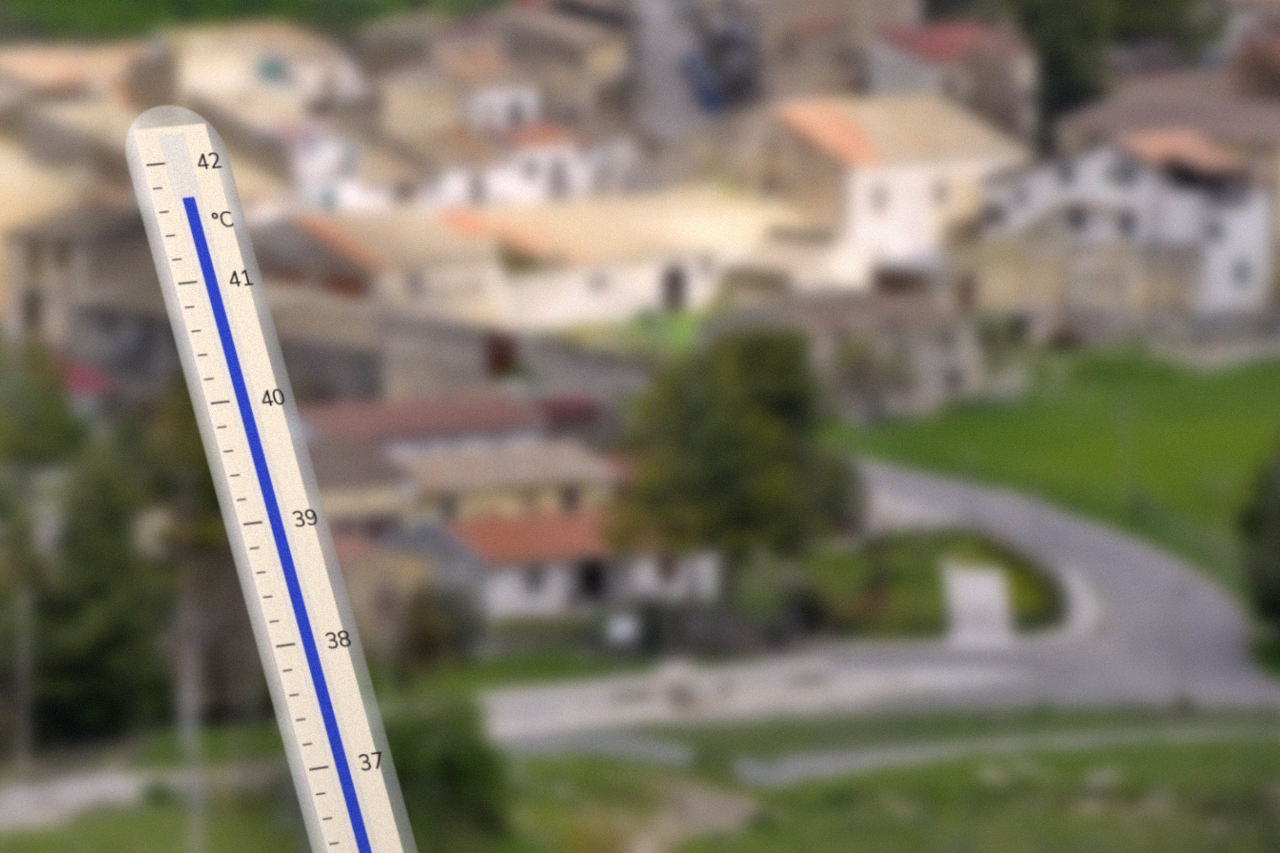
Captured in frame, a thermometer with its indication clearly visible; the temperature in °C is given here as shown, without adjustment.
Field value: 41.7 °C
